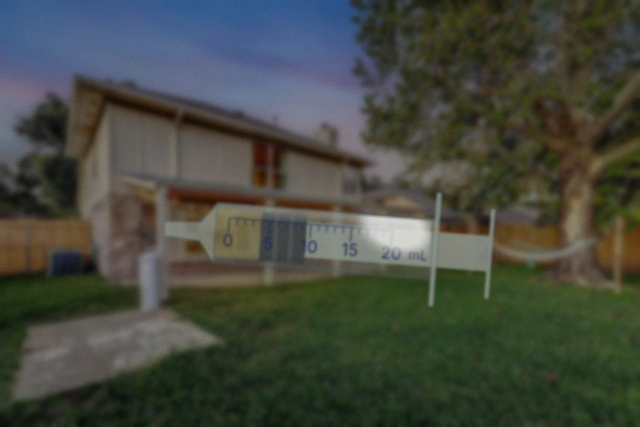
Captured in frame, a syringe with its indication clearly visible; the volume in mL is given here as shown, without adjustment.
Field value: 4 mL
